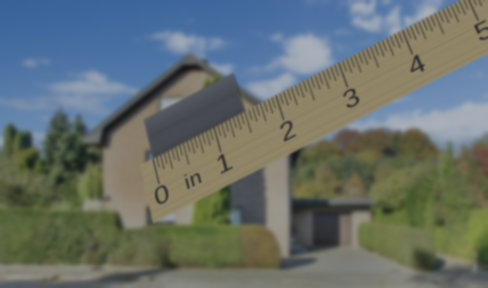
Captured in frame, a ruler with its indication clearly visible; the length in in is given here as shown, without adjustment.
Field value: 1.5 in
